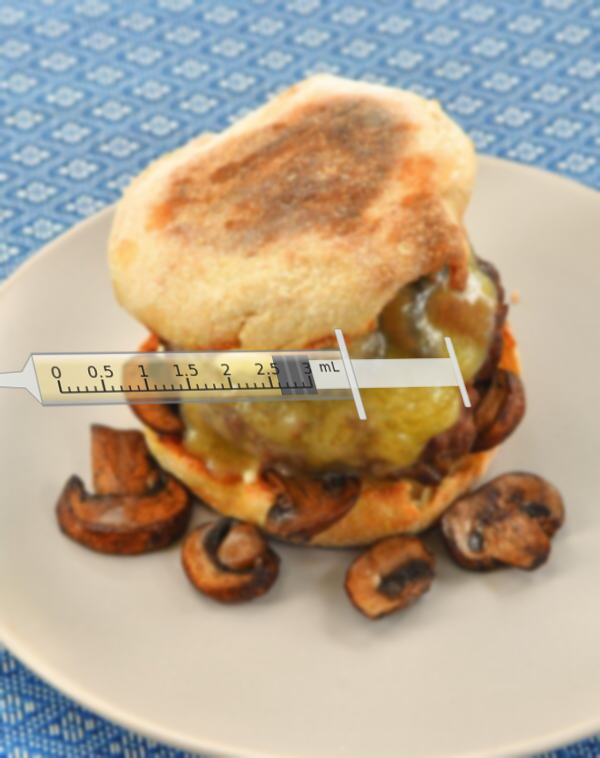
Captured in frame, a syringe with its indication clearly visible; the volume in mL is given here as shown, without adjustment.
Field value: 2.6 mL
